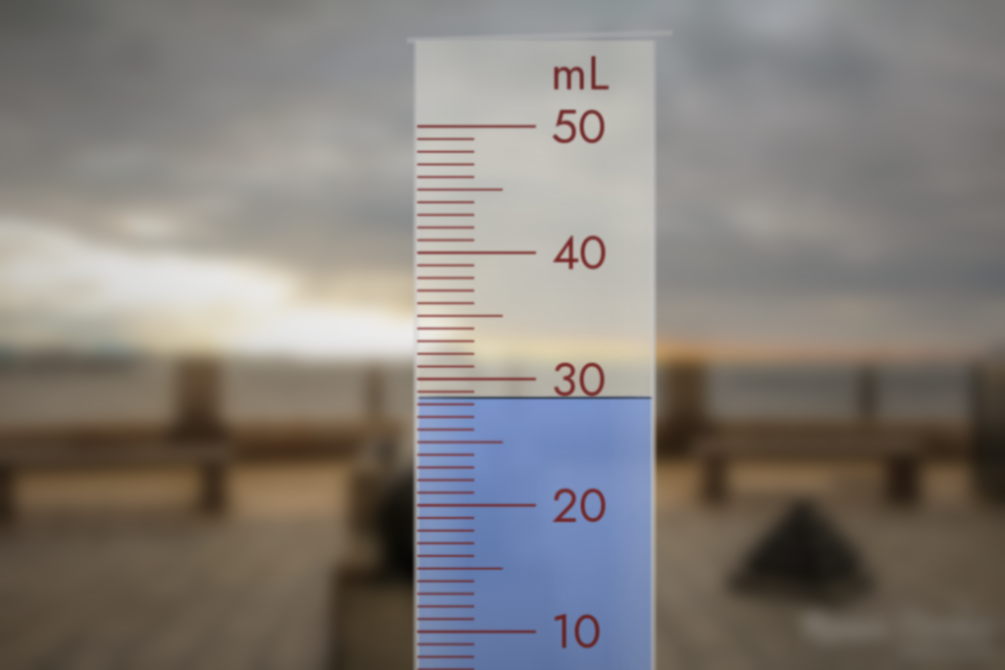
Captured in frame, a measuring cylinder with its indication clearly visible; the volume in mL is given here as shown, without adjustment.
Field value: 28.5 mL
